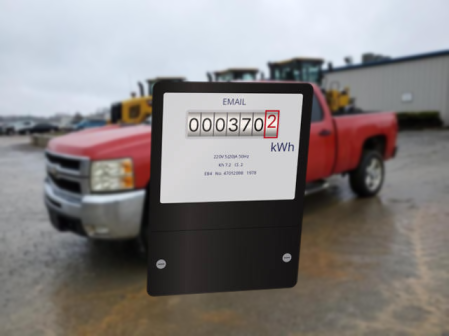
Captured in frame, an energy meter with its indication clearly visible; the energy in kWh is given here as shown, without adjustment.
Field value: 370.2 kWh
